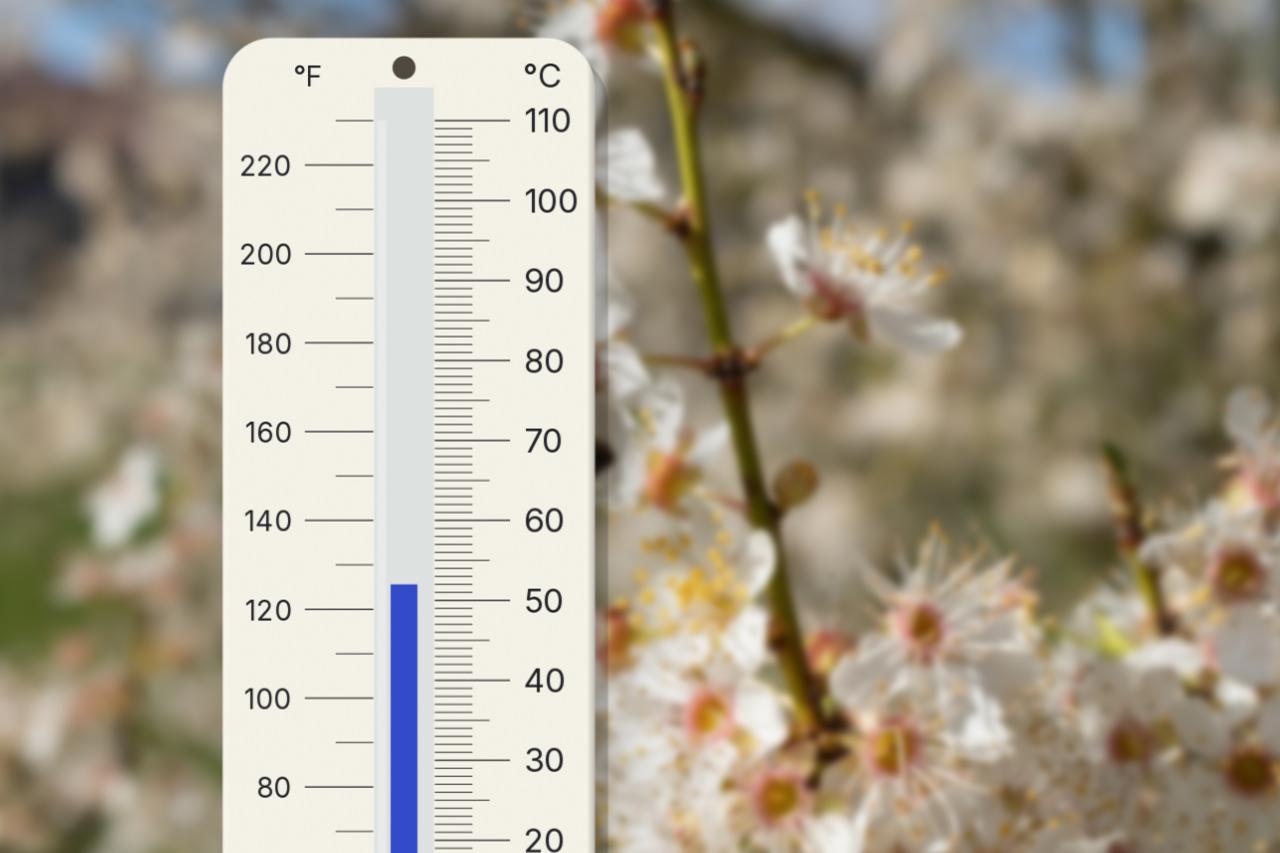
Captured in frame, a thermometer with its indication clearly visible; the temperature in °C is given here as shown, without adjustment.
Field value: 52 °C
